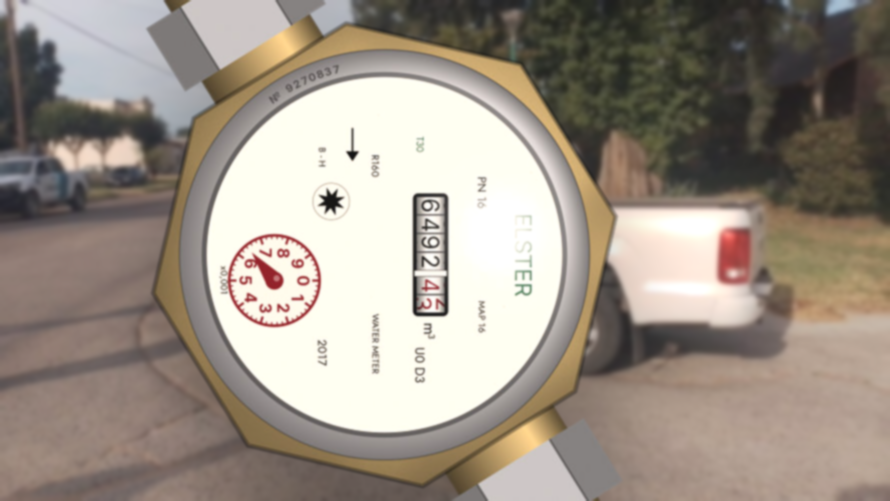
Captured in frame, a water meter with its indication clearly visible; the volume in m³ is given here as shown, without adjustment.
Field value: 6492.426 m³
